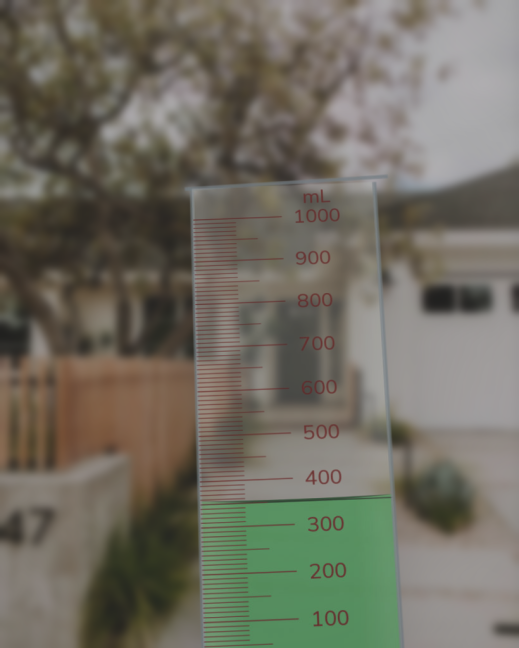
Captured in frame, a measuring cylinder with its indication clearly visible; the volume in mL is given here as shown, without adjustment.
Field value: 350 mL
